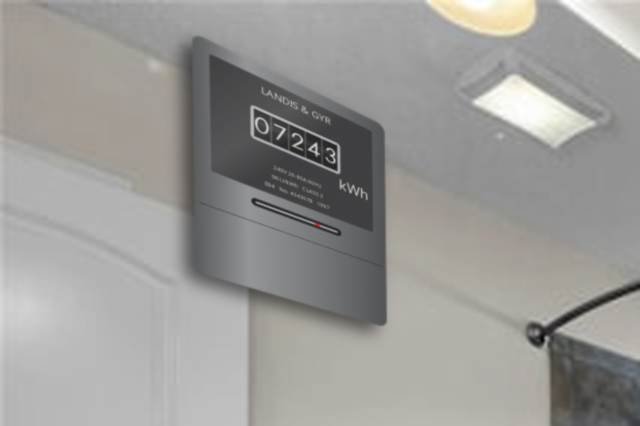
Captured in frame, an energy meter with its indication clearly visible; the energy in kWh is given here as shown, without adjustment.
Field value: 7243 kWh
